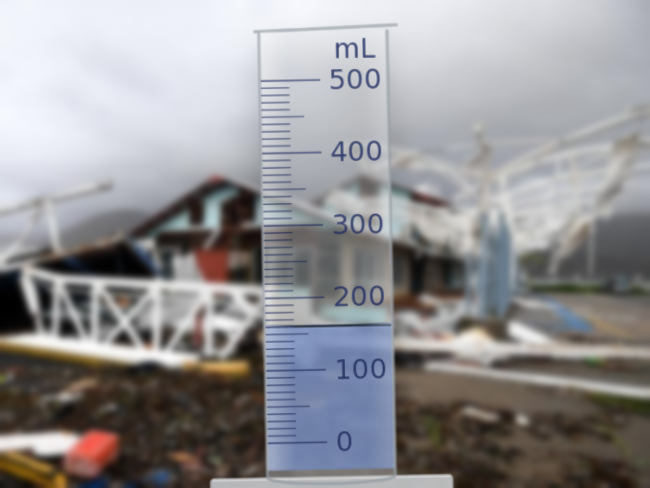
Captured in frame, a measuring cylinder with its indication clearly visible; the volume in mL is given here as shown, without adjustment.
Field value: 160 mL
